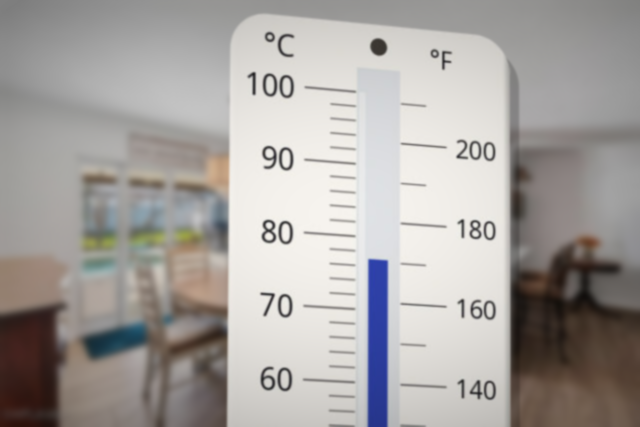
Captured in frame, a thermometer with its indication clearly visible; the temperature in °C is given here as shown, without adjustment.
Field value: 77 °C
